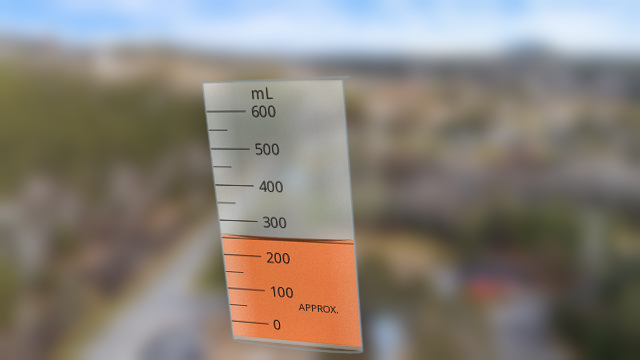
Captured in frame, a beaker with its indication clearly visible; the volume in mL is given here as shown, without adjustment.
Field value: 250 mL
